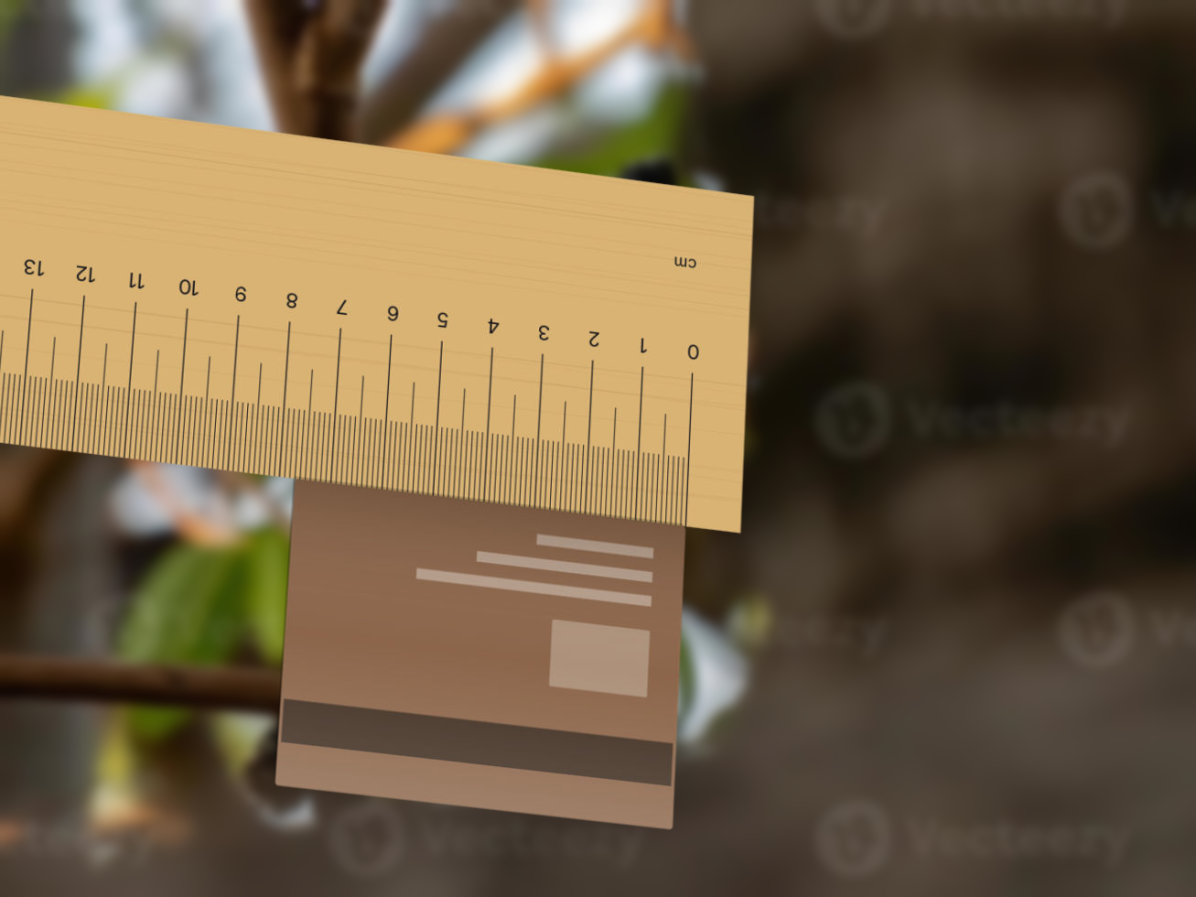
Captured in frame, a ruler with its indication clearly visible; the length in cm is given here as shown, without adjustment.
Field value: 7.7 cm
